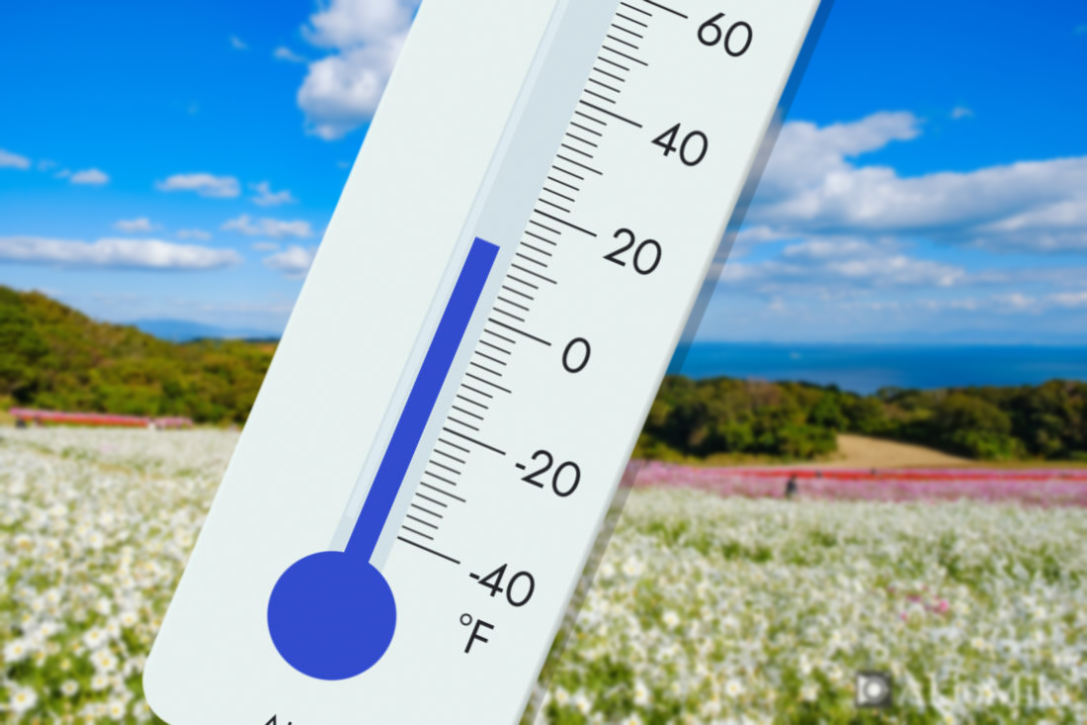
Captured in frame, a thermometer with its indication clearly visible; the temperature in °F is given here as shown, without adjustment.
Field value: 12 °F
